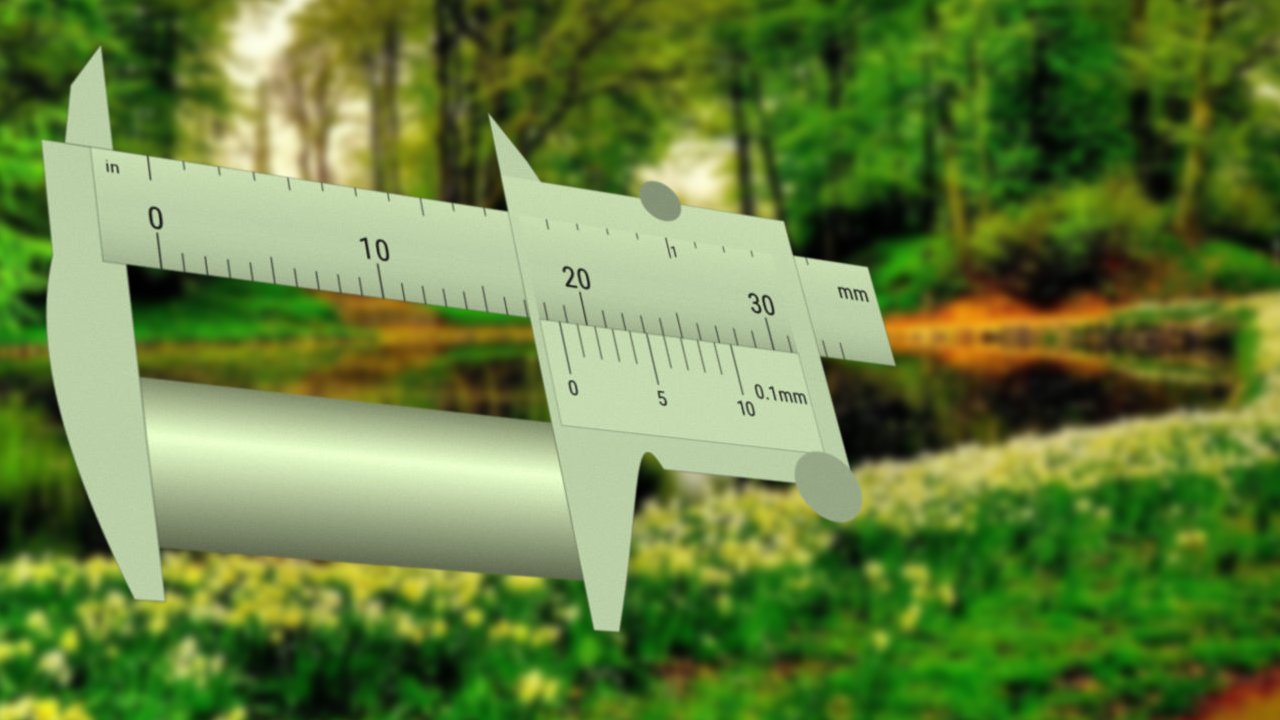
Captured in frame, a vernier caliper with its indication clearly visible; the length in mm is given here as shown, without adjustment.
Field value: 18.6 mm
